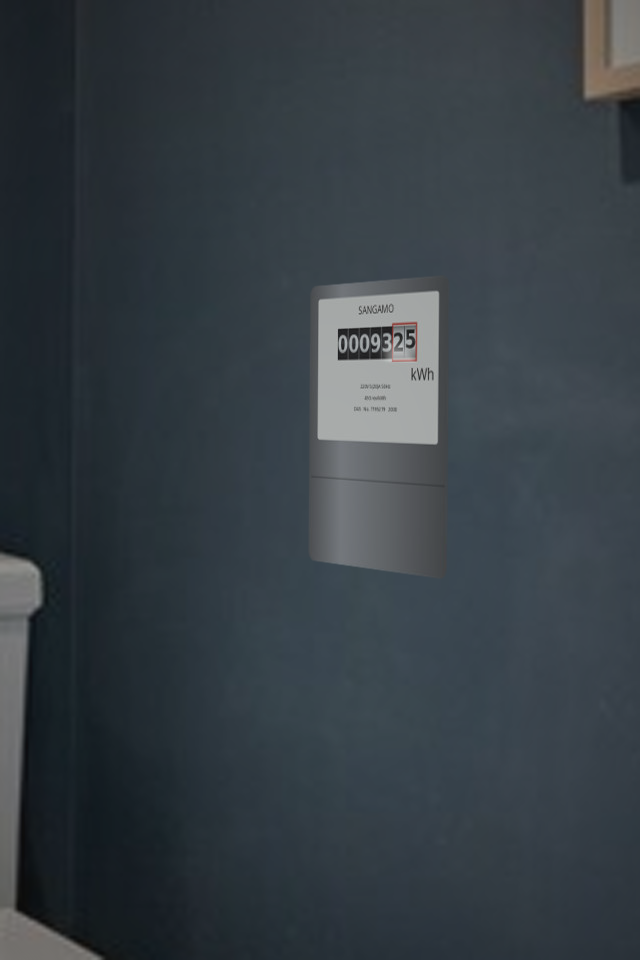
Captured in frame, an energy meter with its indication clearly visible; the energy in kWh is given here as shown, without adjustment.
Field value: 93.25 kWh
